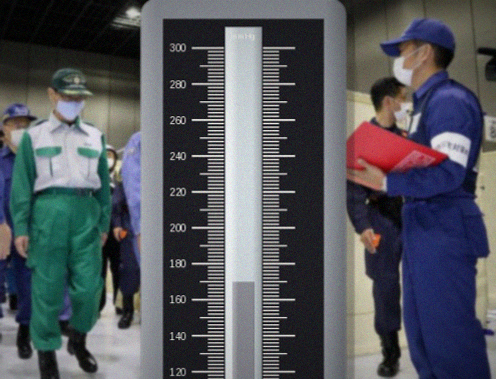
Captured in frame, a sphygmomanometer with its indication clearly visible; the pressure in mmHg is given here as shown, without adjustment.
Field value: 170 mmHg
